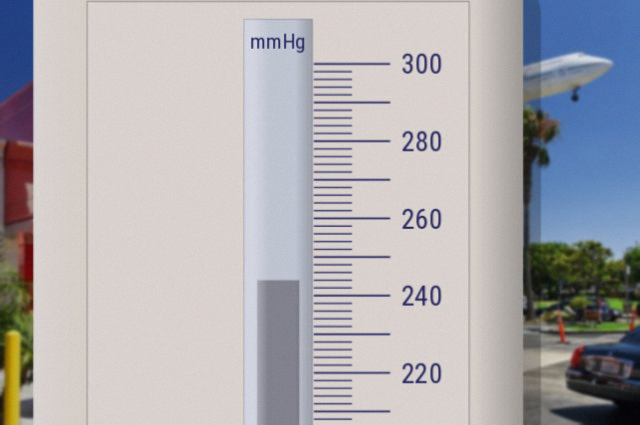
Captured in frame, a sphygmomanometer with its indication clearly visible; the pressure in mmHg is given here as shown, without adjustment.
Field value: 244 mmHg
